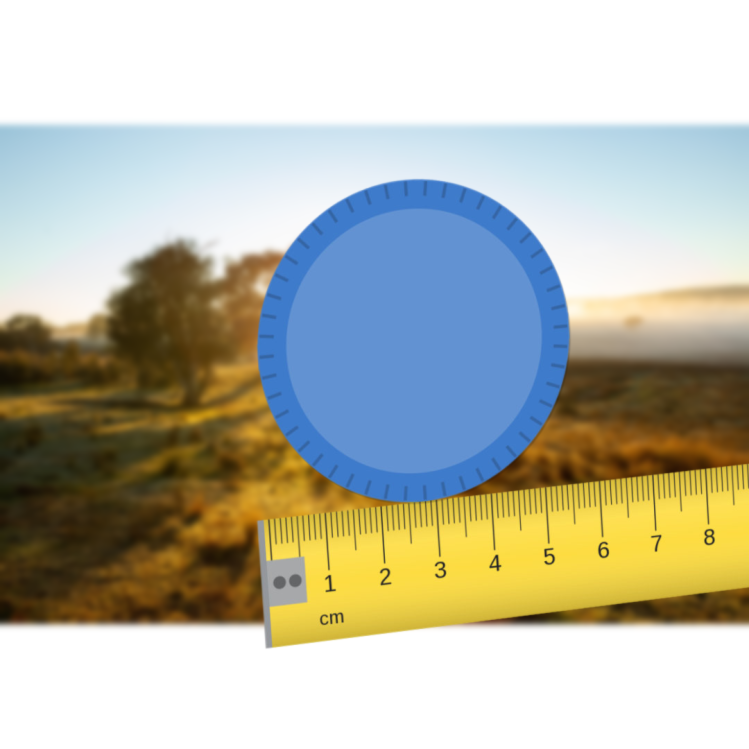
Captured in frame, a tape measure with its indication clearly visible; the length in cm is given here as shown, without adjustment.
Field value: 5.6 cm
